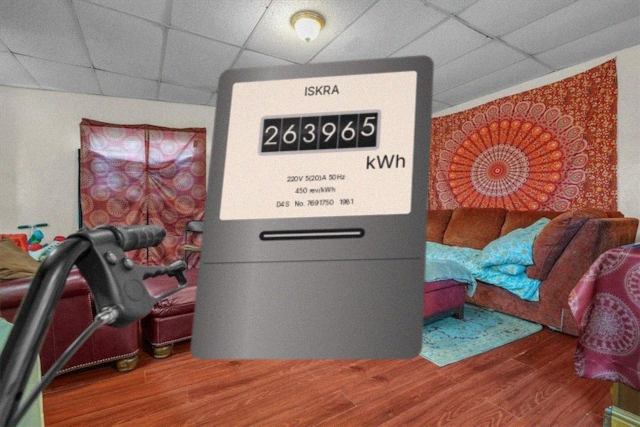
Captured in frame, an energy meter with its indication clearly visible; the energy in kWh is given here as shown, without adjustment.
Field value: 263965 kWh
